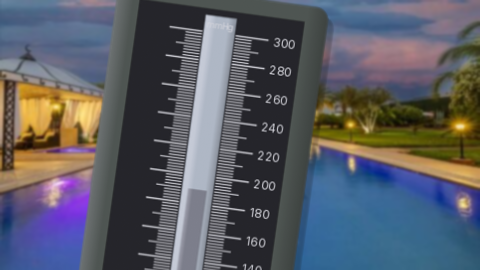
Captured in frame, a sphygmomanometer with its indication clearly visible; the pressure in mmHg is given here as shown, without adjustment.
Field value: 190 mmHg
